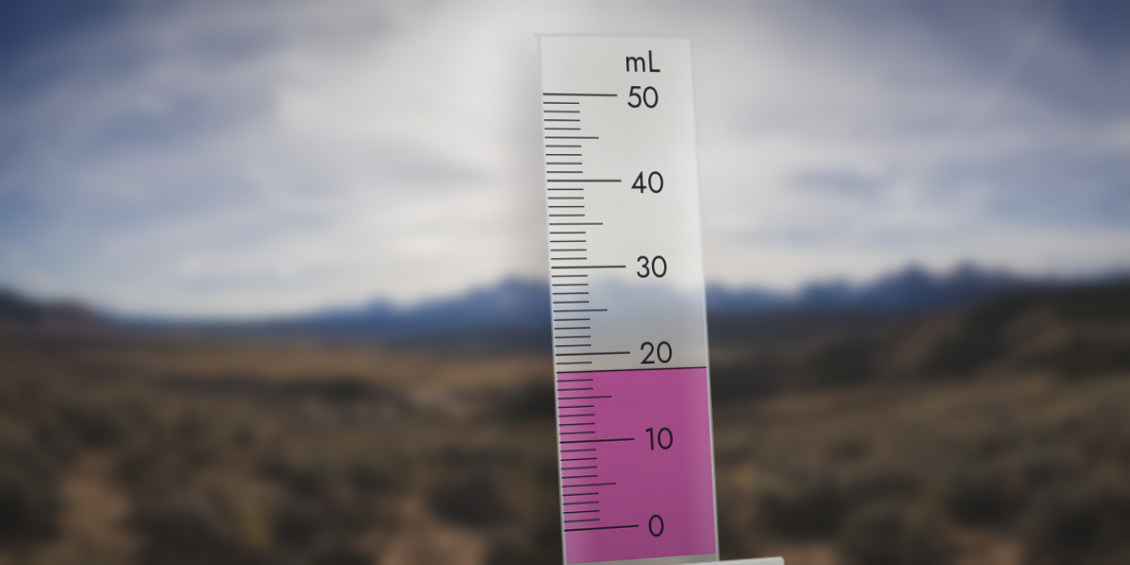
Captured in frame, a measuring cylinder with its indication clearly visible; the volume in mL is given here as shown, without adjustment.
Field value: 18 mL
